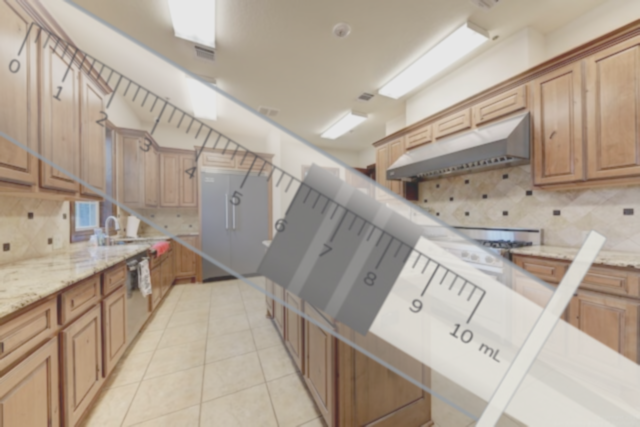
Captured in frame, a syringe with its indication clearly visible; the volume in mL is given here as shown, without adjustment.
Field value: 6 mL
